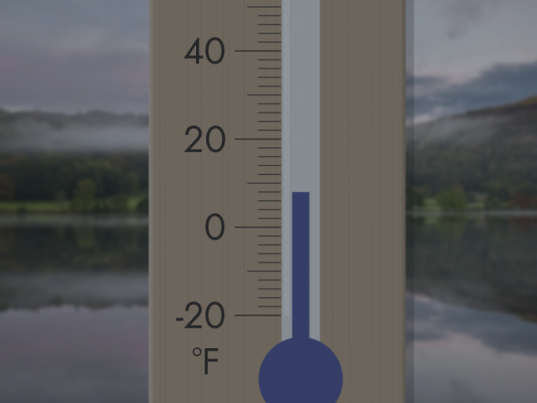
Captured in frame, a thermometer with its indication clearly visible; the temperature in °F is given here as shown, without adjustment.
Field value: 8 °F
